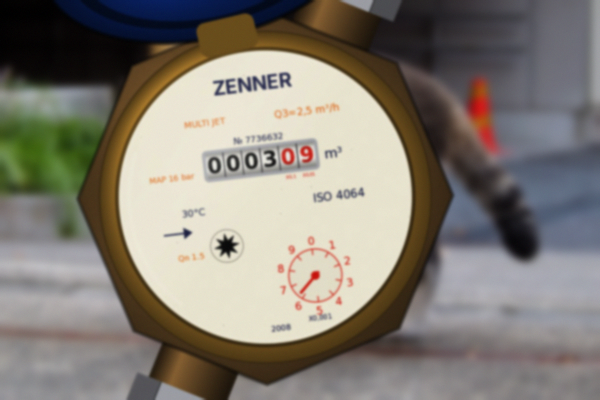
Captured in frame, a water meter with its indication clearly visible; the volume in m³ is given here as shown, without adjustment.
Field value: 3.096 m³
